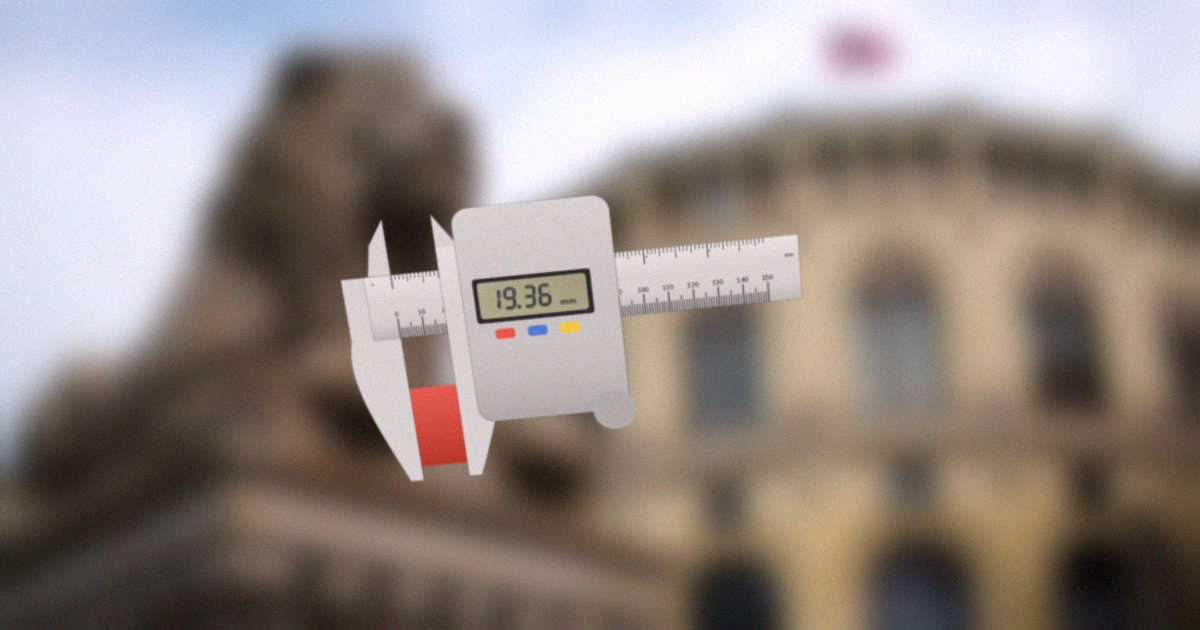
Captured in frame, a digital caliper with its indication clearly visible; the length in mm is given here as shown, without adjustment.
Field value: 19.36 mm
